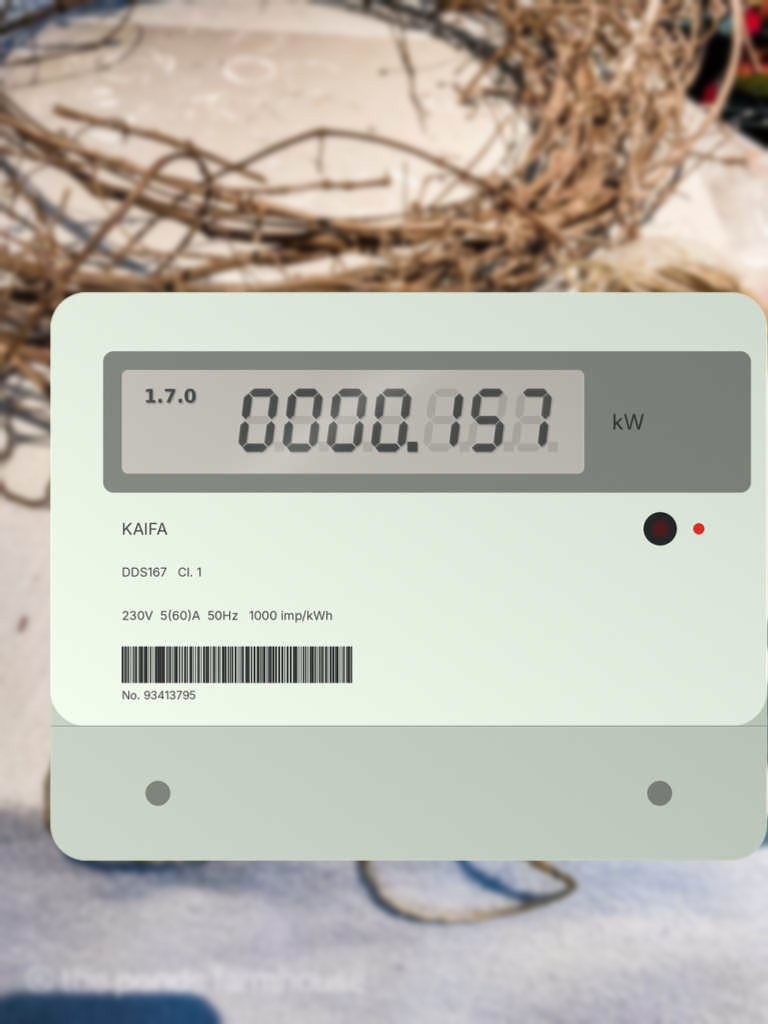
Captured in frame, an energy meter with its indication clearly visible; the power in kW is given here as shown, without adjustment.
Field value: 0.157 kW
